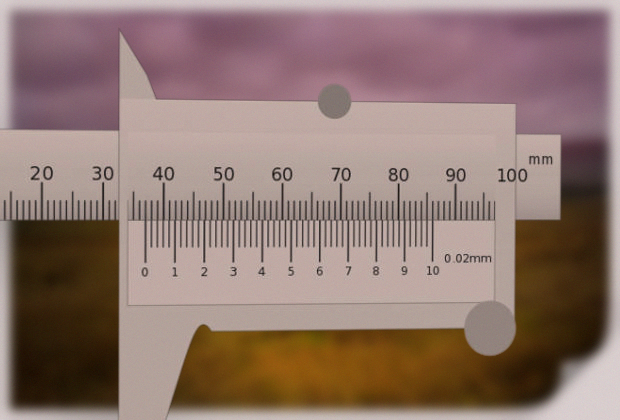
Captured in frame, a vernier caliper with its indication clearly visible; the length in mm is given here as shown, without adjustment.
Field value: 37.0 mm
